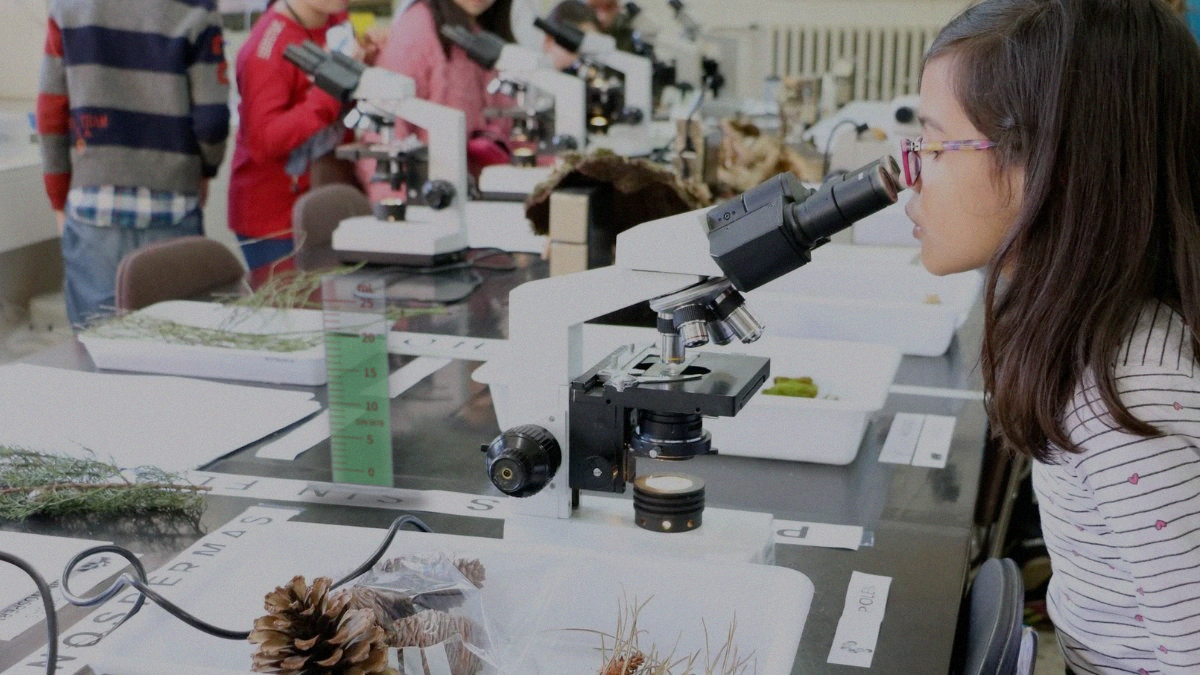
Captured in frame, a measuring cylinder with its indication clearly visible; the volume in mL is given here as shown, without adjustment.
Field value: 20 mL
